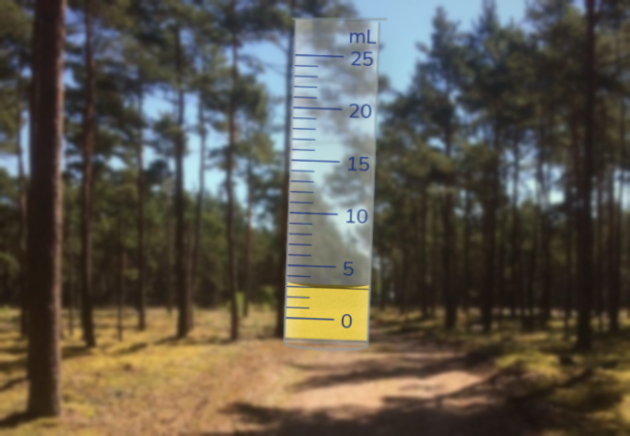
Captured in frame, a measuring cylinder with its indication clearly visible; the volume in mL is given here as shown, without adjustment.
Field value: 3 mL
